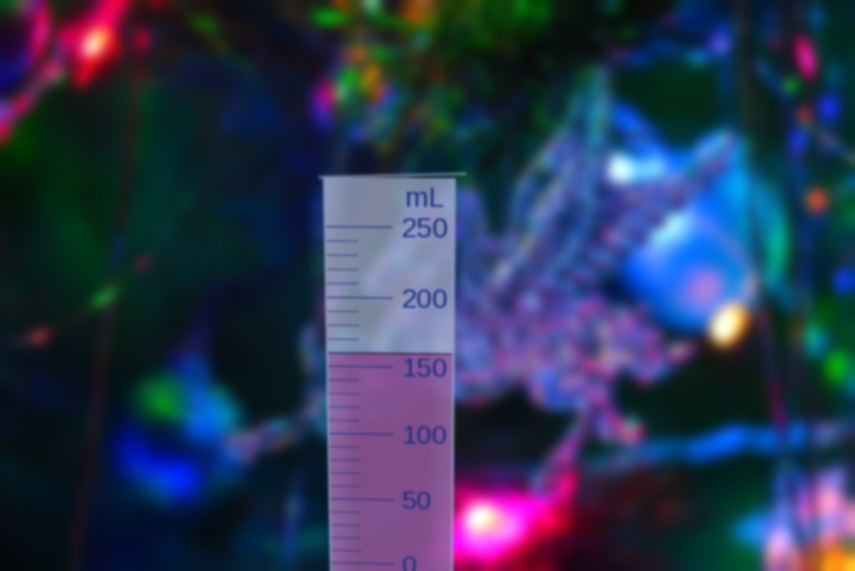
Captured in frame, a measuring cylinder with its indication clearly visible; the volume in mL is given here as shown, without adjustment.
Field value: 160 mL
